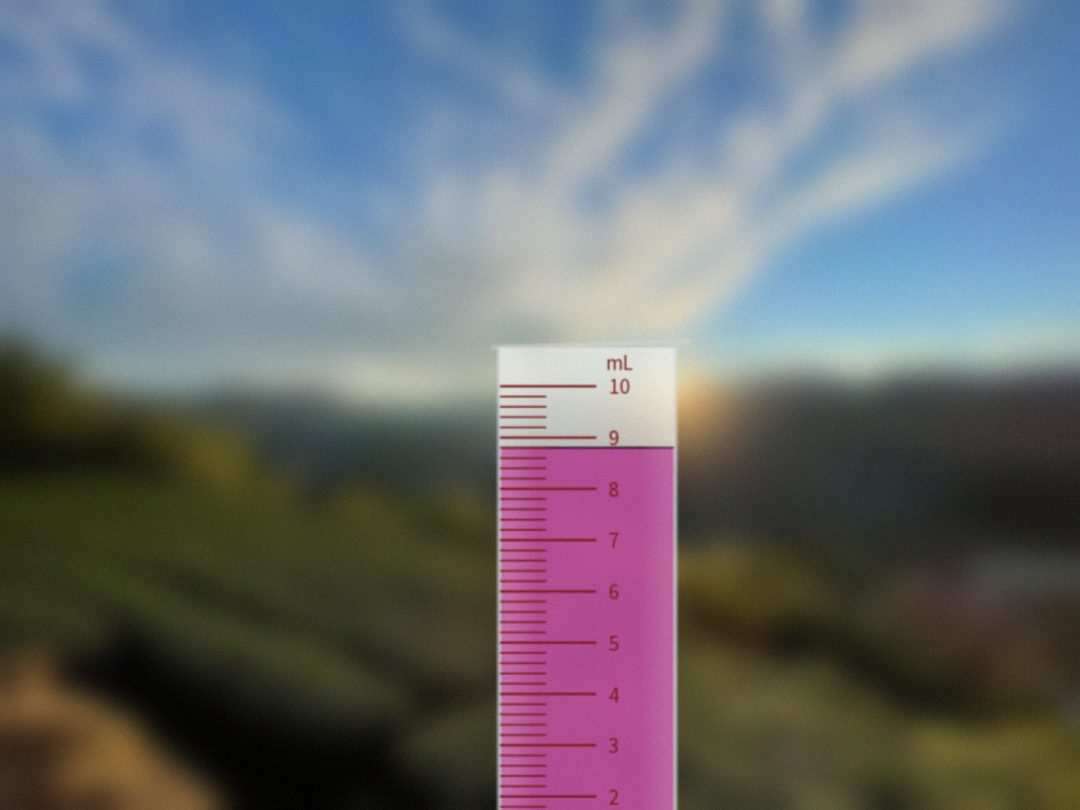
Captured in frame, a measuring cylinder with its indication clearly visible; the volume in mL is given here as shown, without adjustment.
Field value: 8.8 mL
